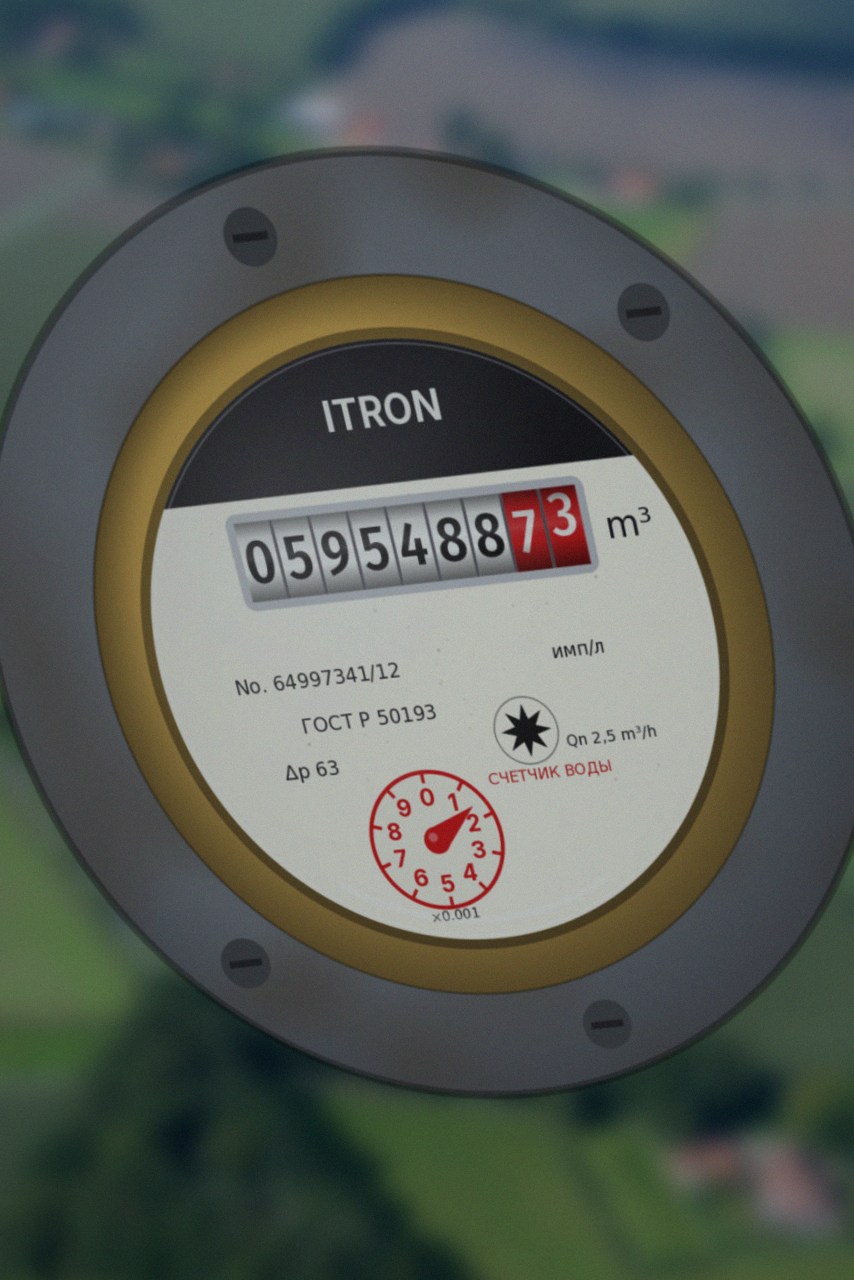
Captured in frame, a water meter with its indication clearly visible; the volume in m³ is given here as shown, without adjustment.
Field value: 595488.731 m³
